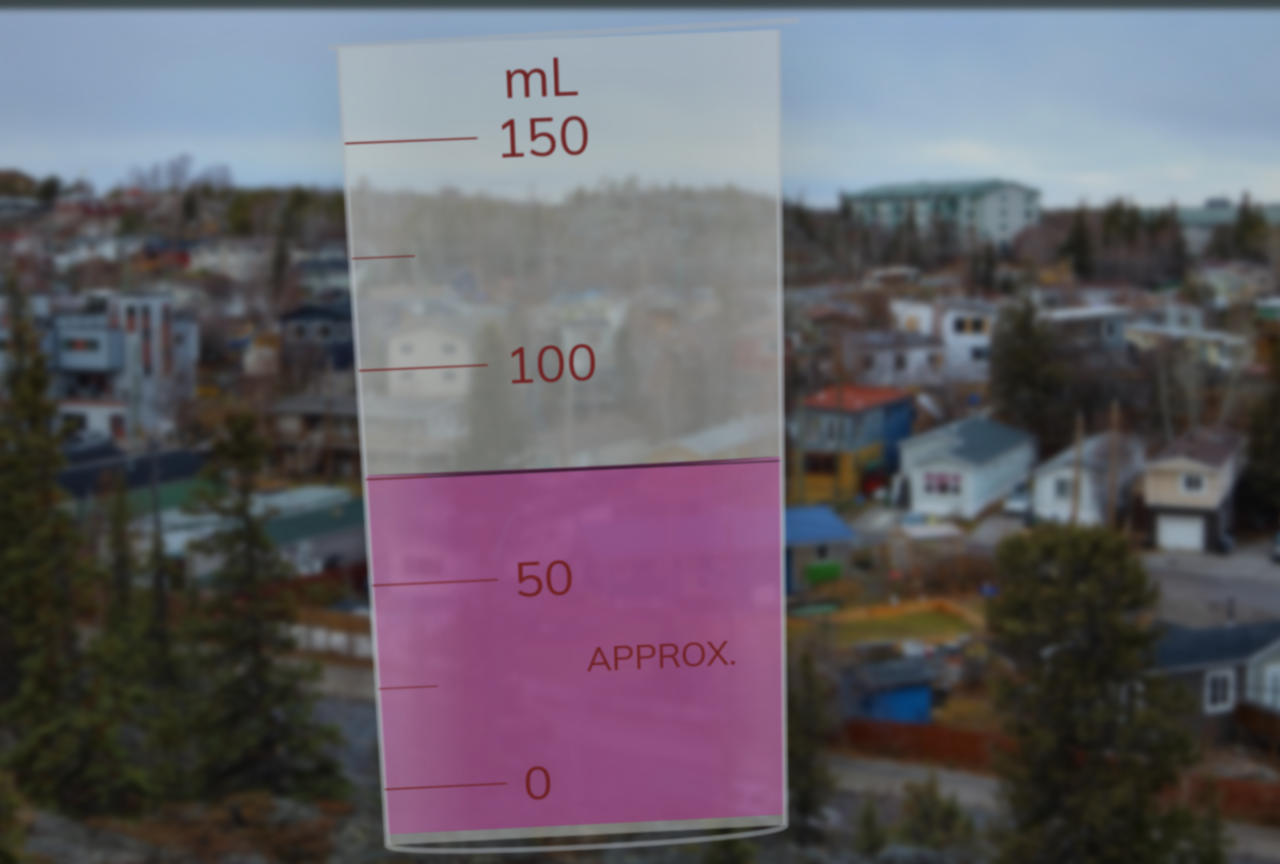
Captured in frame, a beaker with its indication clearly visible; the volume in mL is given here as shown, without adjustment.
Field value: 75 mL
